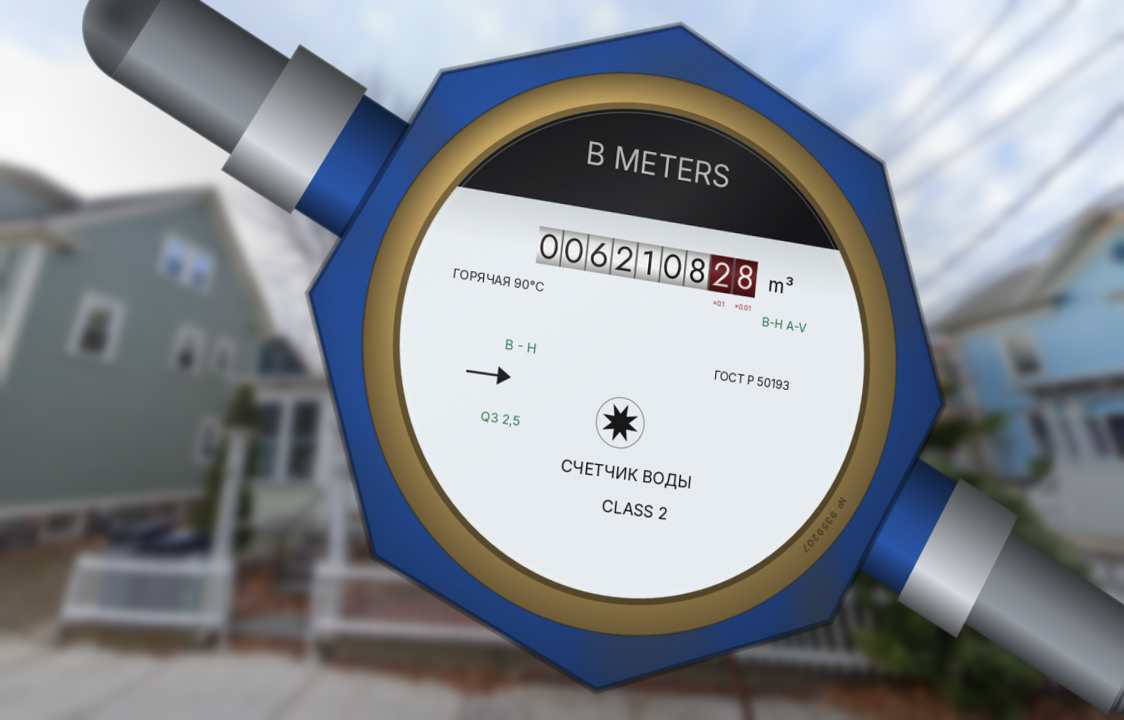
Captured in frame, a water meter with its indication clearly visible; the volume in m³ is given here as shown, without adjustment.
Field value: 62108.28 m³
